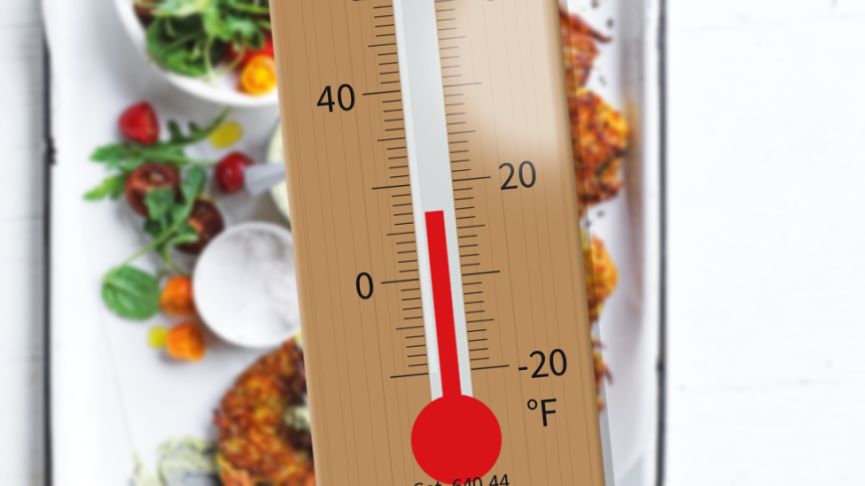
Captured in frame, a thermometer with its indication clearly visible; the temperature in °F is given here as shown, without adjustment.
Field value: 14 °F
